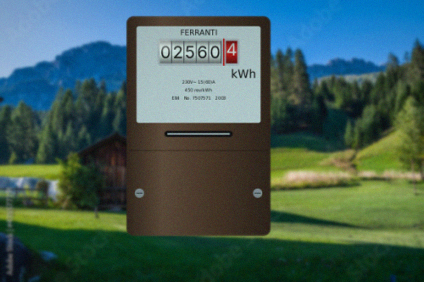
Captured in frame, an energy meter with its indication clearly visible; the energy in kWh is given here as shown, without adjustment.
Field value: 2560.4 kWh
